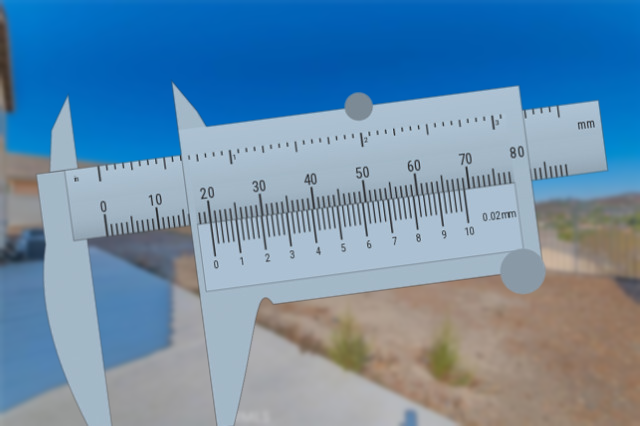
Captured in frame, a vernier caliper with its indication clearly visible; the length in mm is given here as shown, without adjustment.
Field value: 20.0 mm
